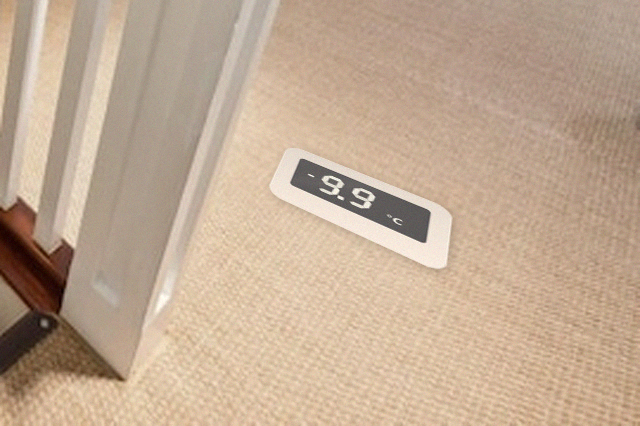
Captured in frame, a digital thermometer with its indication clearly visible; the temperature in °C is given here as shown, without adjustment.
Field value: -9.9 °C
